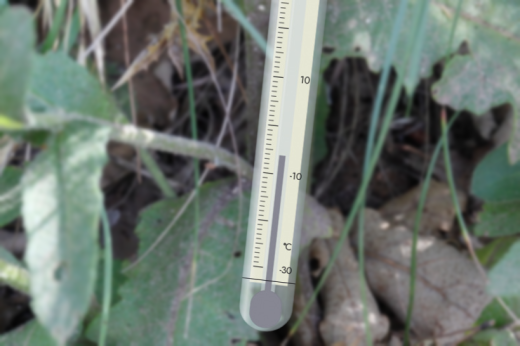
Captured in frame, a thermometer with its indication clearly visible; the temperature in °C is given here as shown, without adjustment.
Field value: -6 °C
